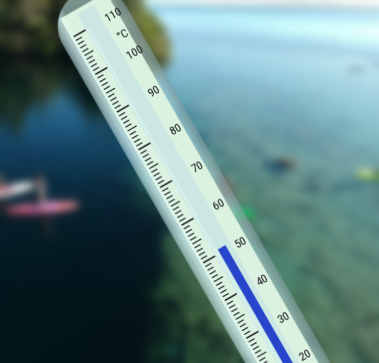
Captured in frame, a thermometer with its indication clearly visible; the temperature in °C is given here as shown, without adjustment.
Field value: 51 °C
